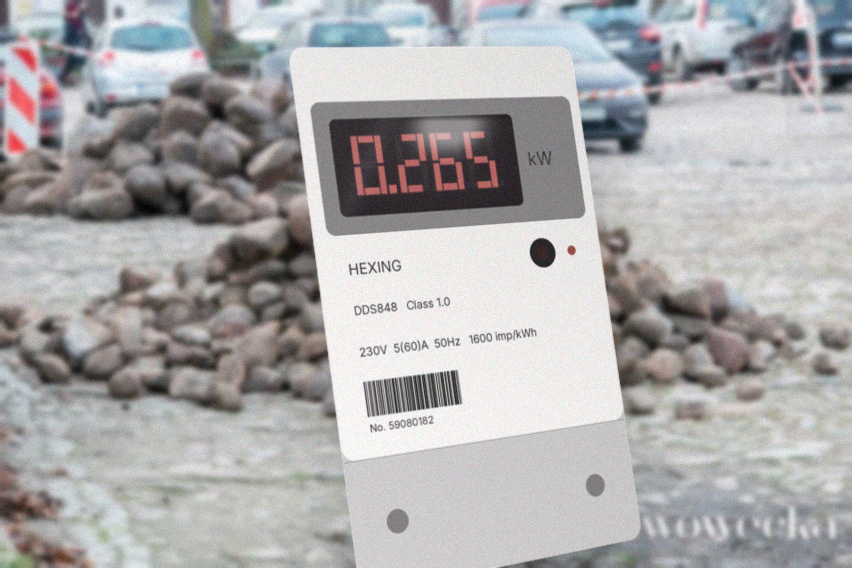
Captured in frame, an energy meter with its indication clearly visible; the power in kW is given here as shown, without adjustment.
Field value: 0.265 kW
